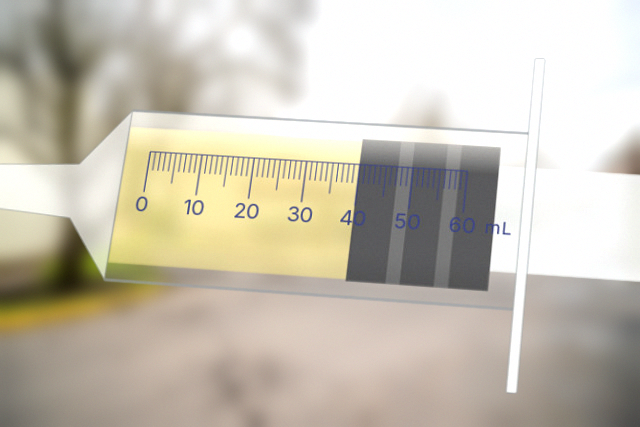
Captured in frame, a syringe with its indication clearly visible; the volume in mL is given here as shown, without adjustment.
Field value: 40 mL
